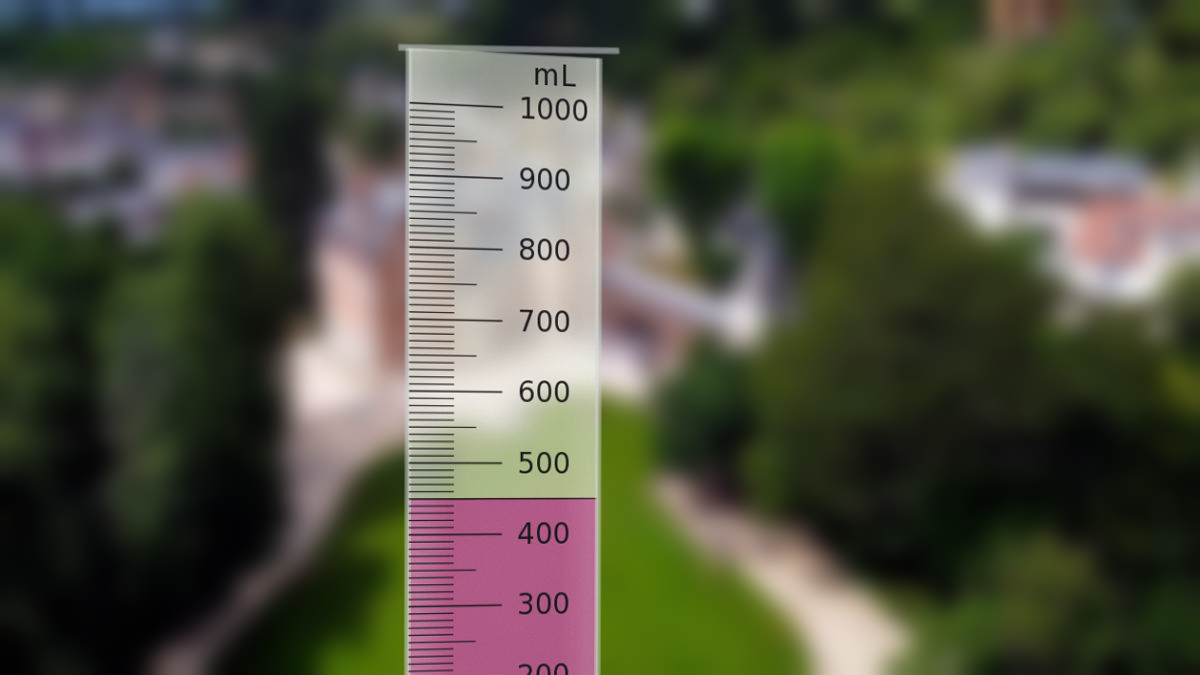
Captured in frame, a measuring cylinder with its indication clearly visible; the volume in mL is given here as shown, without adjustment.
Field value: 450 mL
